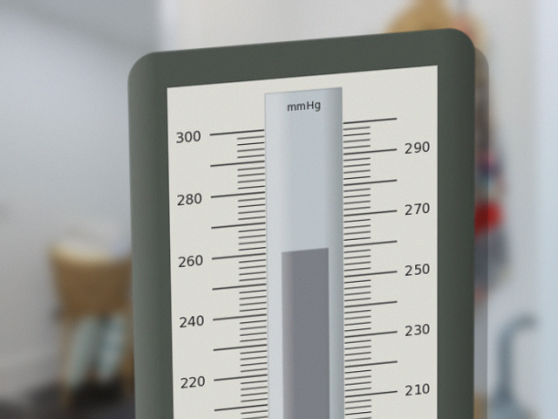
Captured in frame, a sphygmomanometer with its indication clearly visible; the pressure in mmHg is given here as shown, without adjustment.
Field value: 260 mmHg
